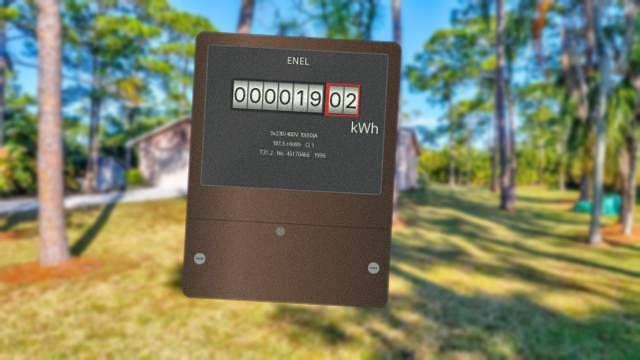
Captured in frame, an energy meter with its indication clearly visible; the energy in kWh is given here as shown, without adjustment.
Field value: 19.02 kWh
